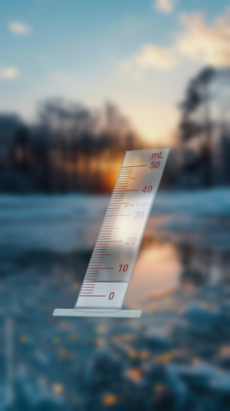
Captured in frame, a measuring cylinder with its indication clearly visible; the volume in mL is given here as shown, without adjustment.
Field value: 5 mL
